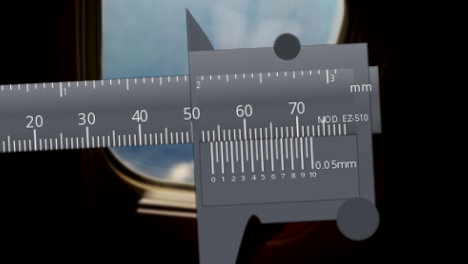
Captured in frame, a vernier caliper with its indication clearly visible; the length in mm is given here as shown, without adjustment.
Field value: 53.5 mm
